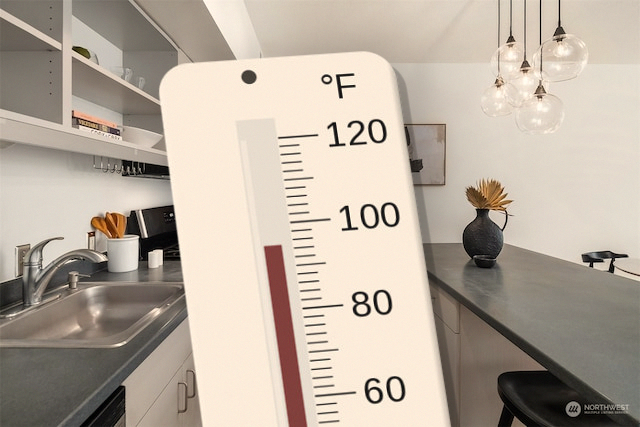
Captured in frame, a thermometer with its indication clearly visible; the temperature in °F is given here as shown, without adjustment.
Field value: 95 °F
